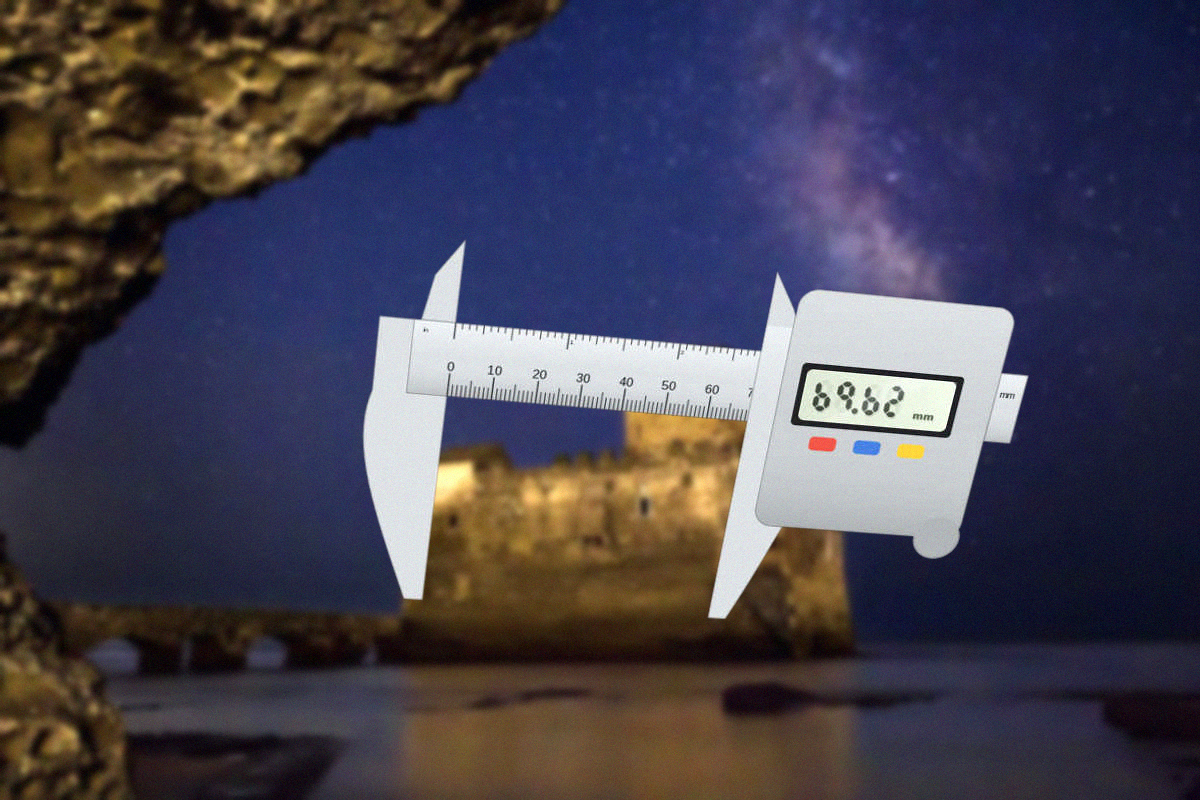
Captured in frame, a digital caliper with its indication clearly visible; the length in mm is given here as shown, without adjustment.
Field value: 69.62 mm
